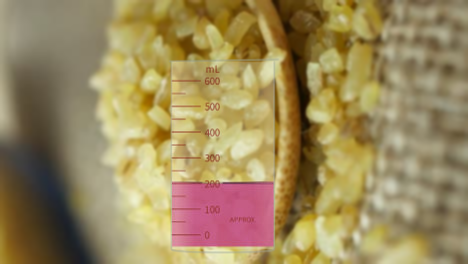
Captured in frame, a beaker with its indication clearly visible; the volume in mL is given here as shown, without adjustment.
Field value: 200 mL
